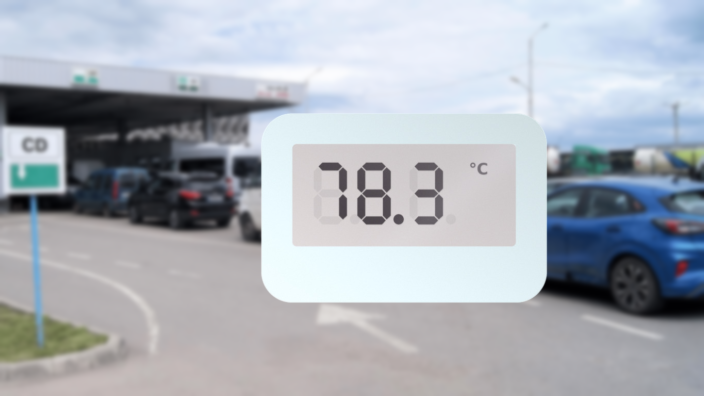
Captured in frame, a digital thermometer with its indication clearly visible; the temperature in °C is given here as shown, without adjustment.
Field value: 78.3 °C
